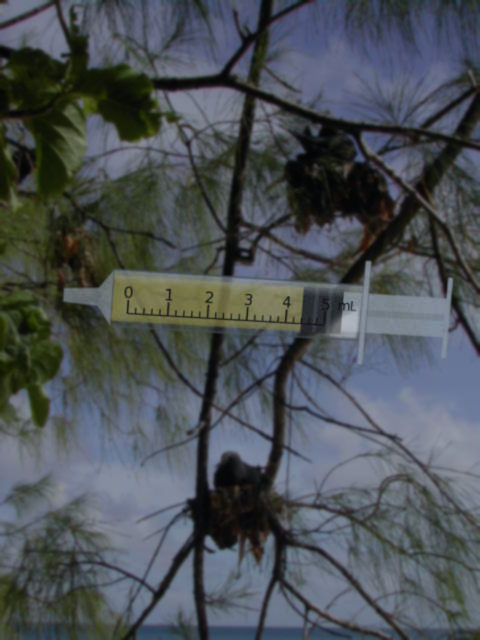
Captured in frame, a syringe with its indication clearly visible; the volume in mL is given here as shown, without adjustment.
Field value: 4.4 mL
